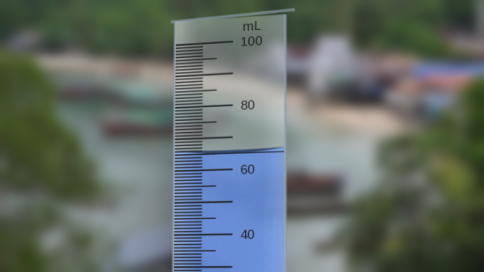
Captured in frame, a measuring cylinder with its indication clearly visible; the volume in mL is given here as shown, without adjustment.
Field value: 65 mL
